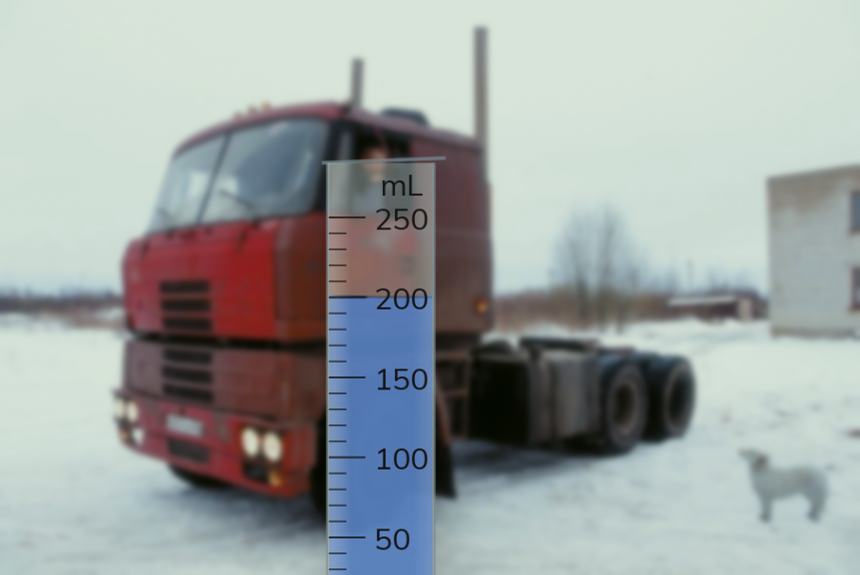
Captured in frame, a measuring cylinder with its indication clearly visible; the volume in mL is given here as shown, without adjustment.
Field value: 200 mL
